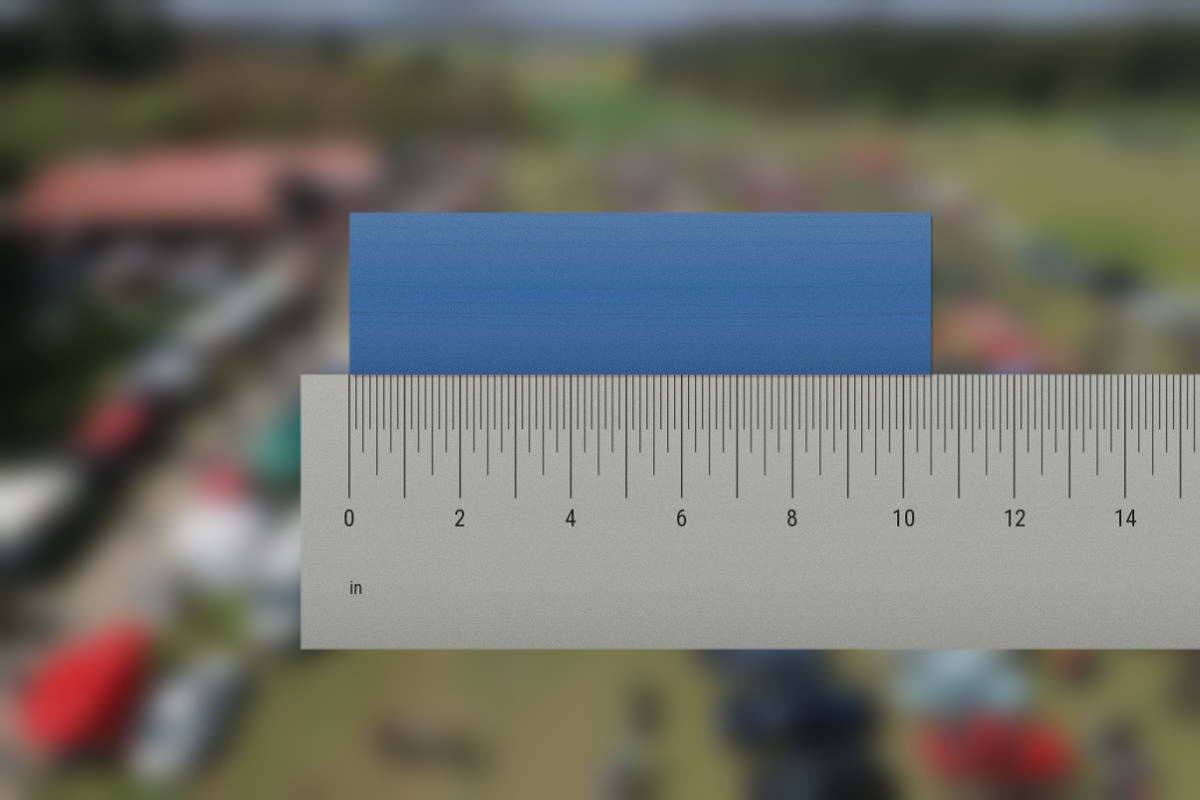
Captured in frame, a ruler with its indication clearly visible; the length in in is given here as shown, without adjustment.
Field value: 10.5 in
